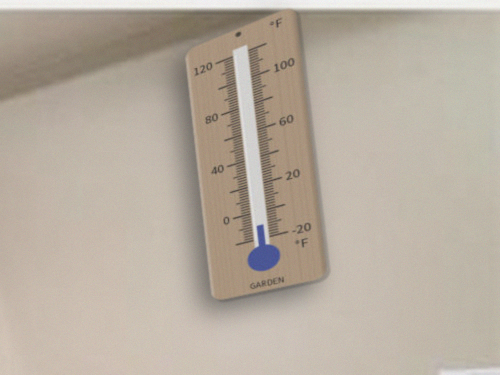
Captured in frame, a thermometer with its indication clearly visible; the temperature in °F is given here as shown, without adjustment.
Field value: -10 °F
